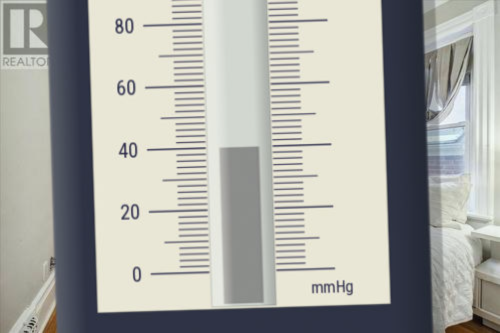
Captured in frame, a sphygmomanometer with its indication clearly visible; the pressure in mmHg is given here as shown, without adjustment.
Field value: 40 mmHg
